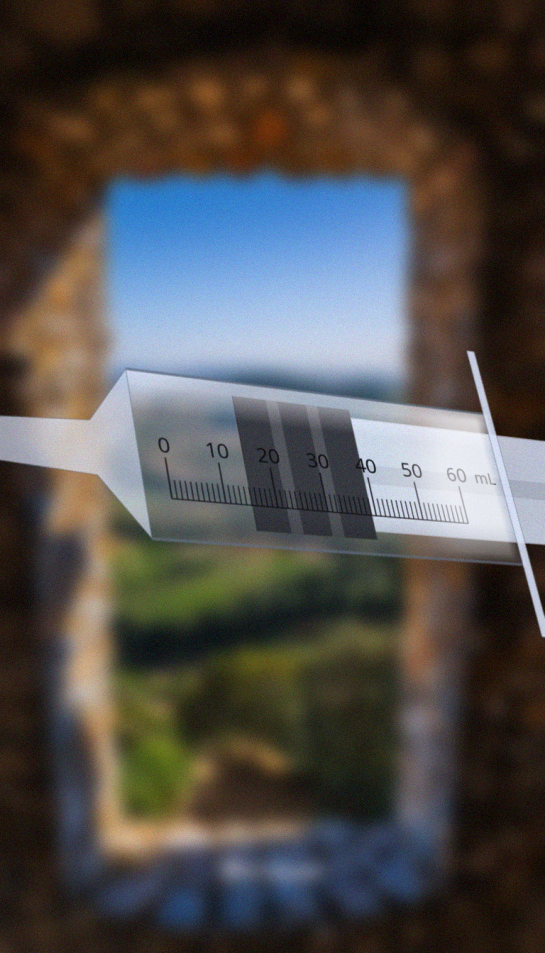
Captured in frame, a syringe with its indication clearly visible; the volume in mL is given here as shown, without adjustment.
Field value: 15 mL
